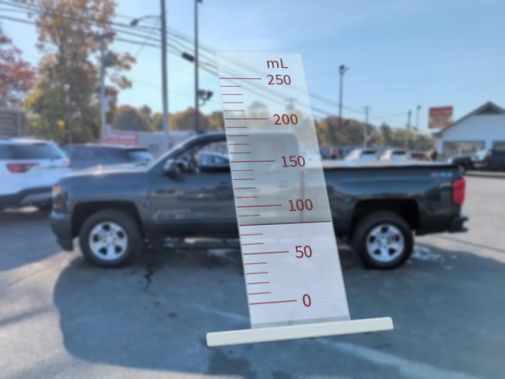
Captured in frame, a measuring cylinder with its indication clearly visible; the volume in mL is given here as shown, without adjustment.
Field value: 80 mL
